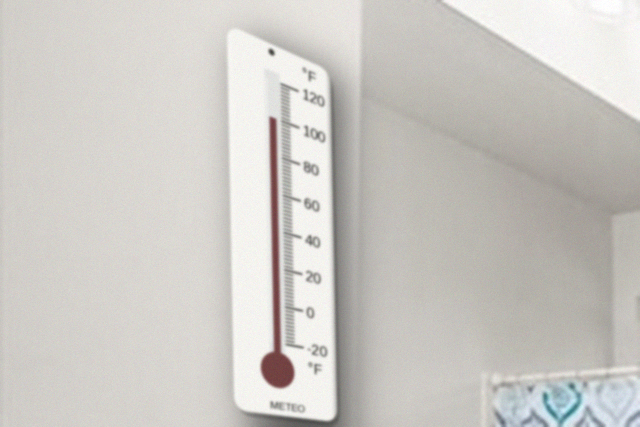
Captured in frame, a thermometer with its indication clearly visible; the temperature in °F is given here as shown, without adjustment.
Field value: 100 °F
